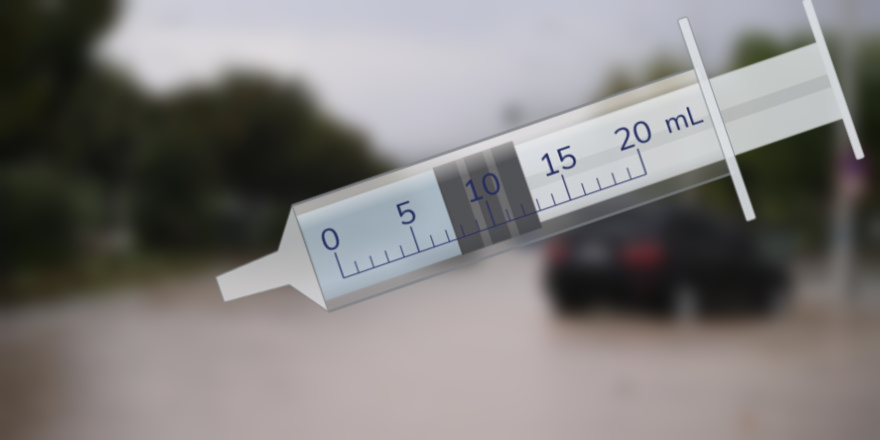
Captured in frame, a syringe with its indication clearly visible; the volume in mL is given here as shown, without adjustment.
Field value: 7.5 mL
